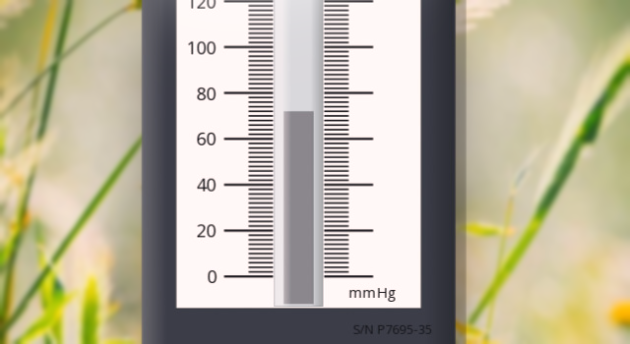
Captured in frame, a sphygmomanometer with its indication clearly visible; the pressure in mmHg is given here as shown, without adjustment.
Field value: 72 mmHg
